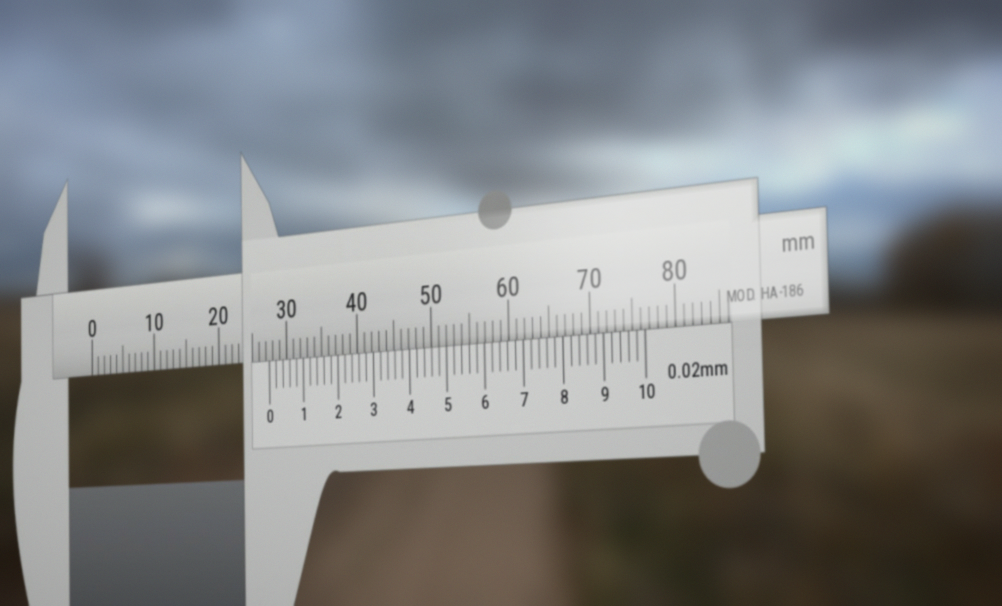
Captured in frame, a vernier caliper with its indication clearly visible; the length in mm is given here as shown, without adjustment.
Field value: 27.5 mm
